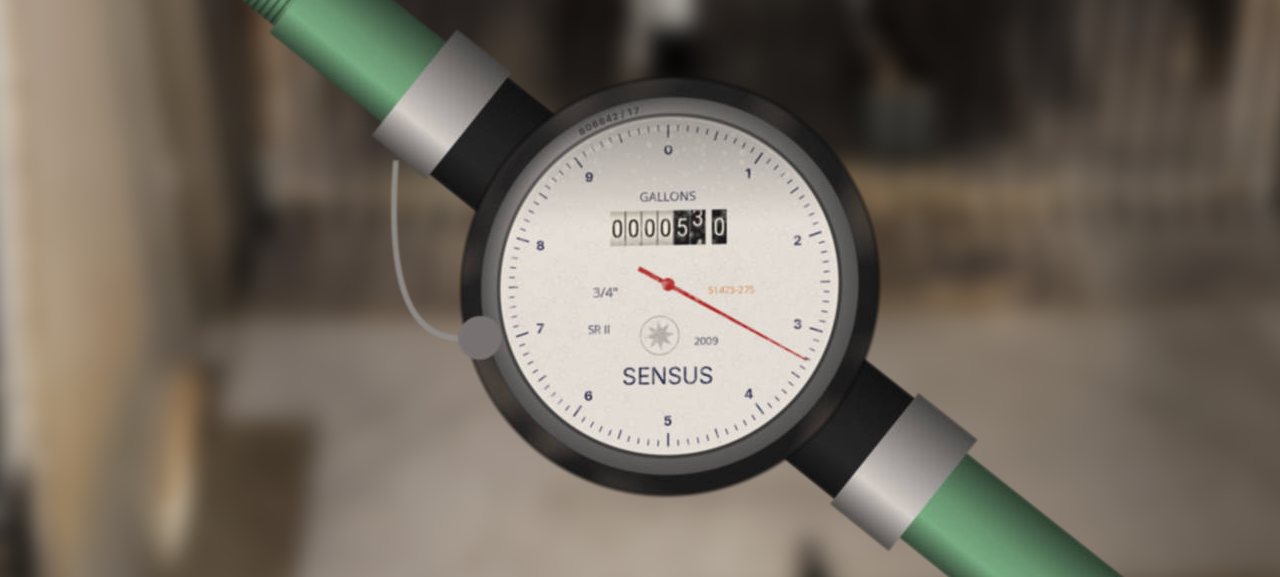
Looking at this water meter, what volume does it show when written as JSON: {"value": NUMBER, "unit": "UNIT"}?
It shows {"value": 533.3, "unit": "gal"}
